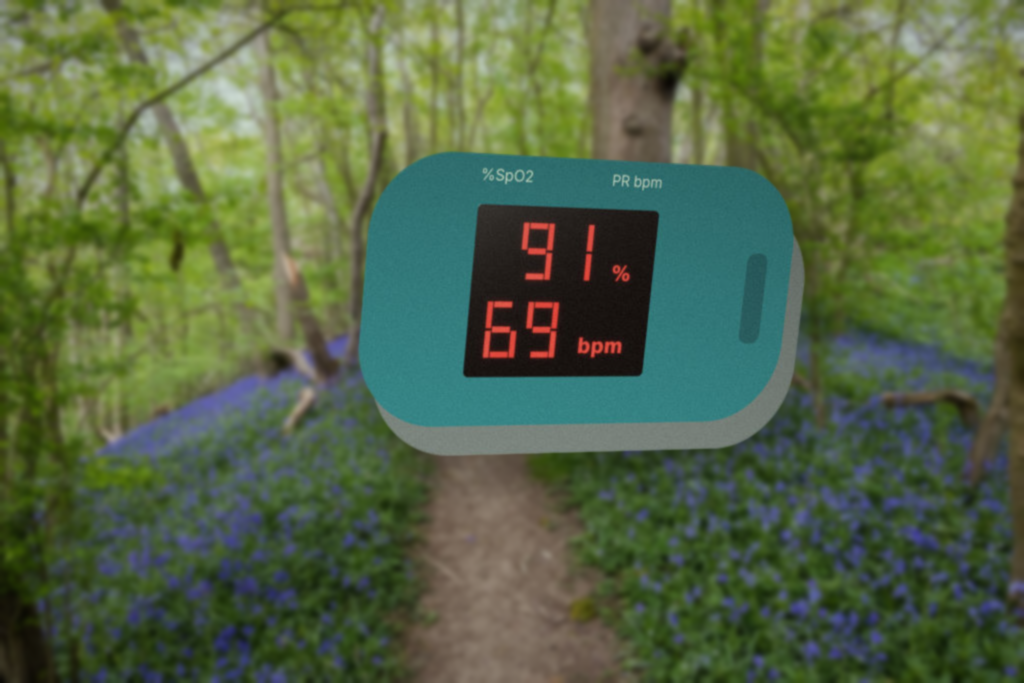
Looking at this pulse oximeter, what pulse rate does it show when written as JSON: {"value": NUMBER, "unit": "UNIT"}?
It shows {"value": 69, "unit": "bpm"}
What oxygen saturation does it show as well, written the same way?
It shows {"value": 91, "unit": "%"}
